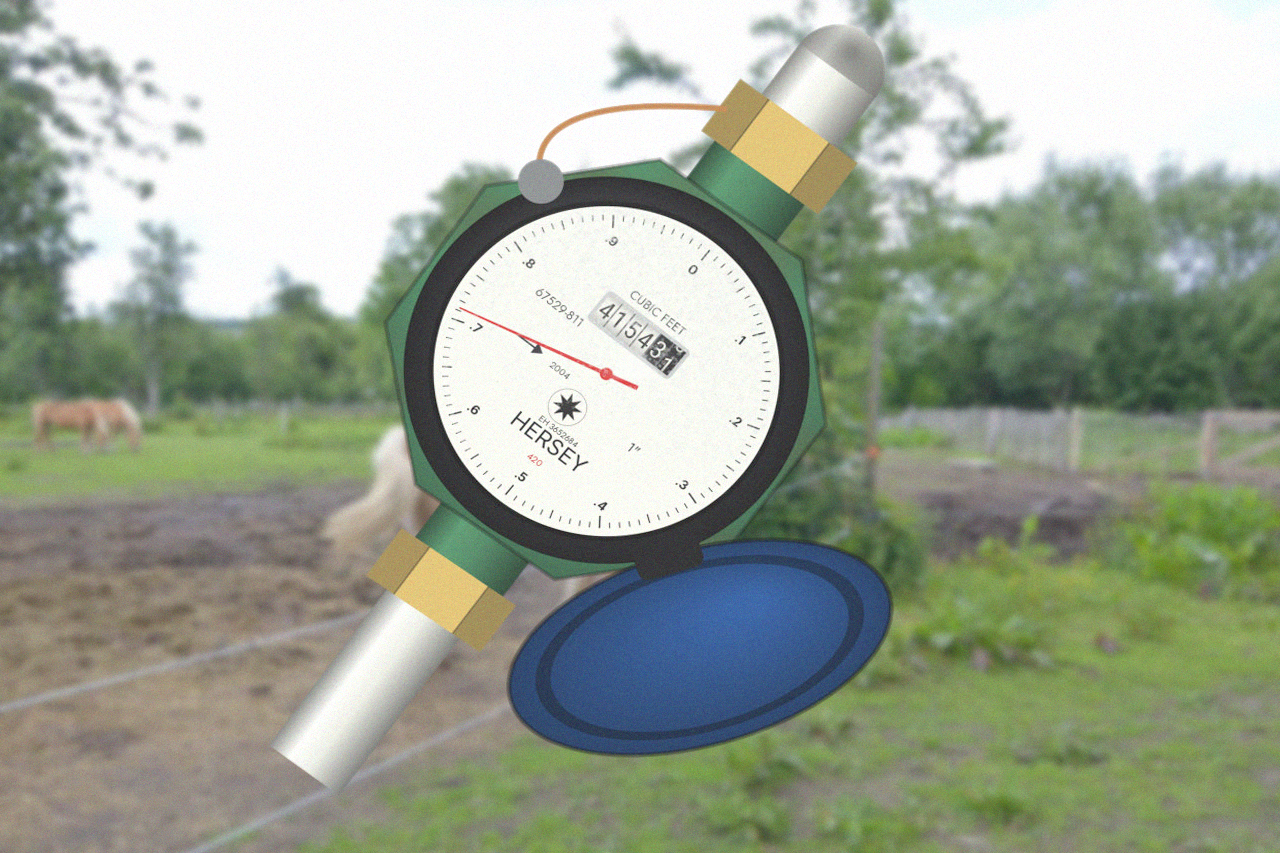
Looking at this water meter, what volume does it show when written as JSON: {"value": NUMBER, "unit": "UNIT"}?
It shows {"value": 415430.71, "unit": "ft³"}
